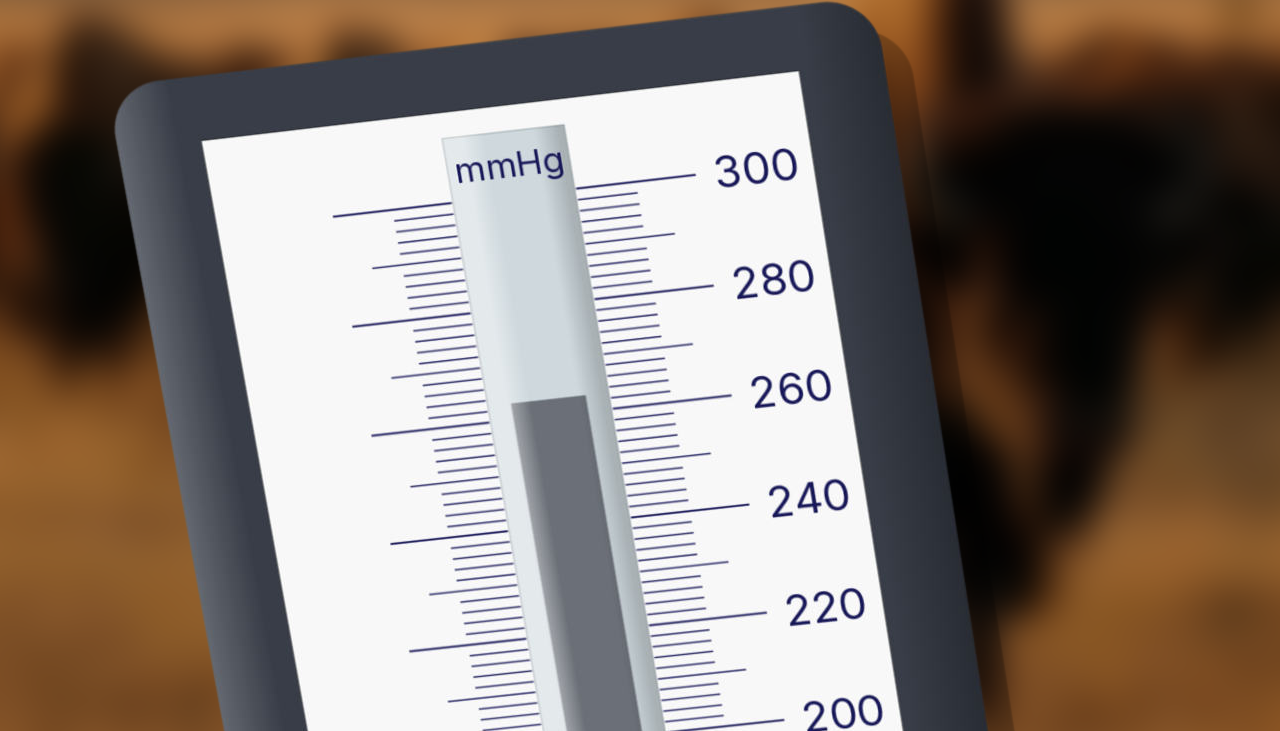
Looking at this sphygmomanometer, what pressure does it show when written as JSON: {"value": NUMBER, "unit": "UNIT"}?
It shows {"value": 263, "unit": "mmHg"}
